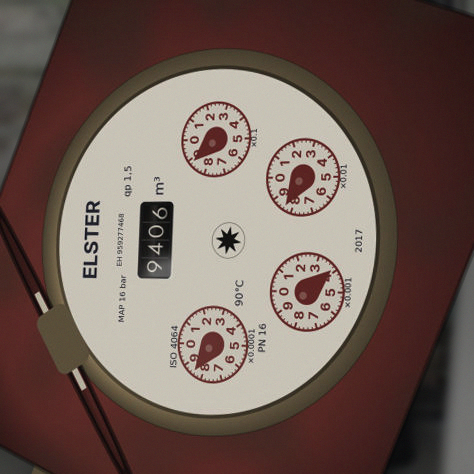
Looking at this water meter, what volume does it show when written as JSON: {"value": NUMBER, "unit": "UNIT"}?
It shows {"value": 9405.8838, "unit": "m³"}
